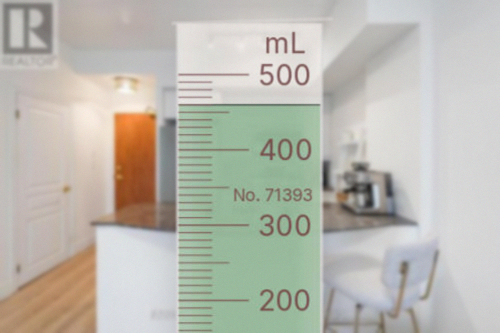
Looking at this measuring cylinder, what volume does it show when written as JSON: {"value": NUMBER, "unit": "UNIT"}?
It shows {"value": 460, "unit": "mL"}
